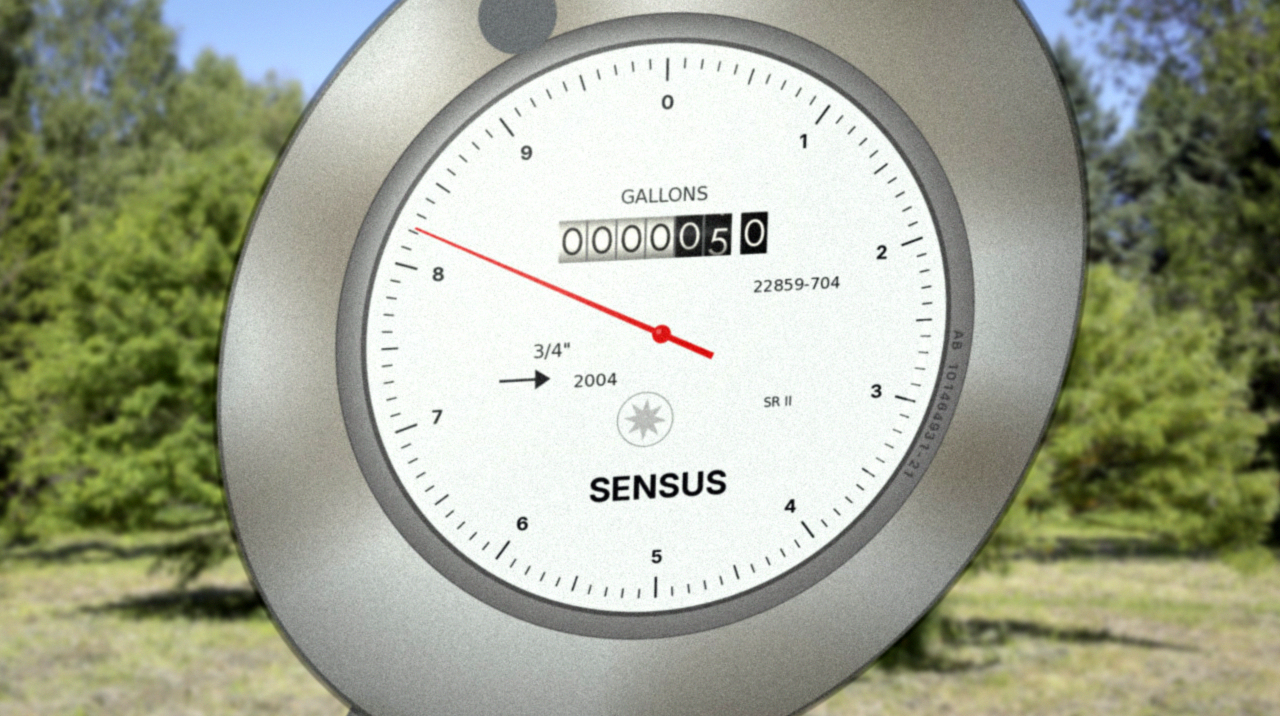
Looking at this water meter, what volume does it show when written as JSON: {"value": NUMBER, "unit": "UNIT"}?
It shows {"value": 48.2, "unit": "gal"}
